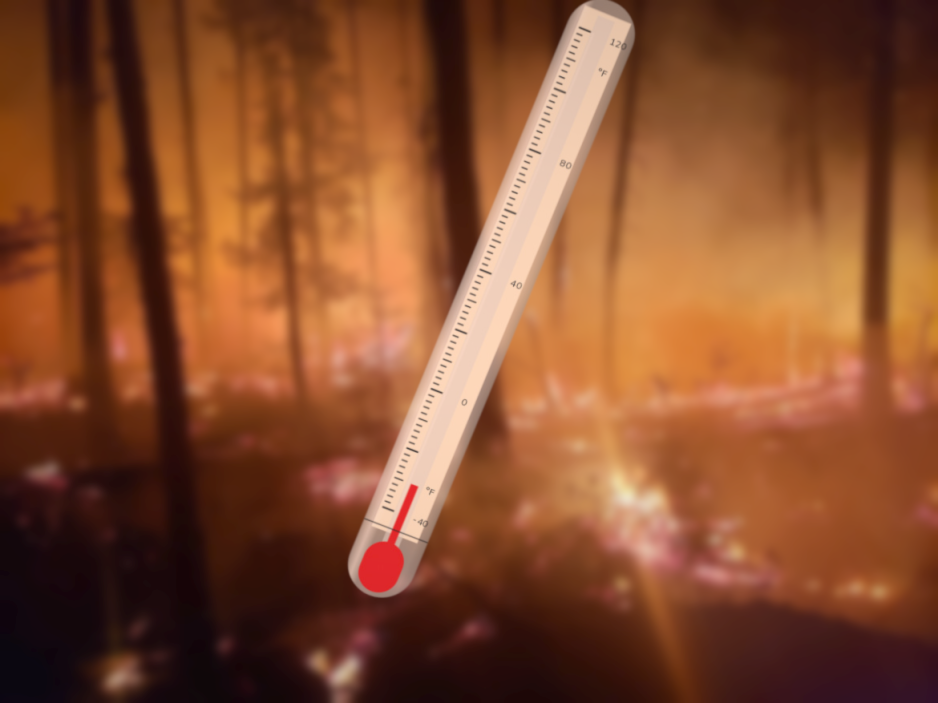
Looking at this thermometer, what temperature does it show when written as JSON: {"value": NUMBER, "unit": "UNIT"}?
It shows {"value": -30, "unit": "°F"}
